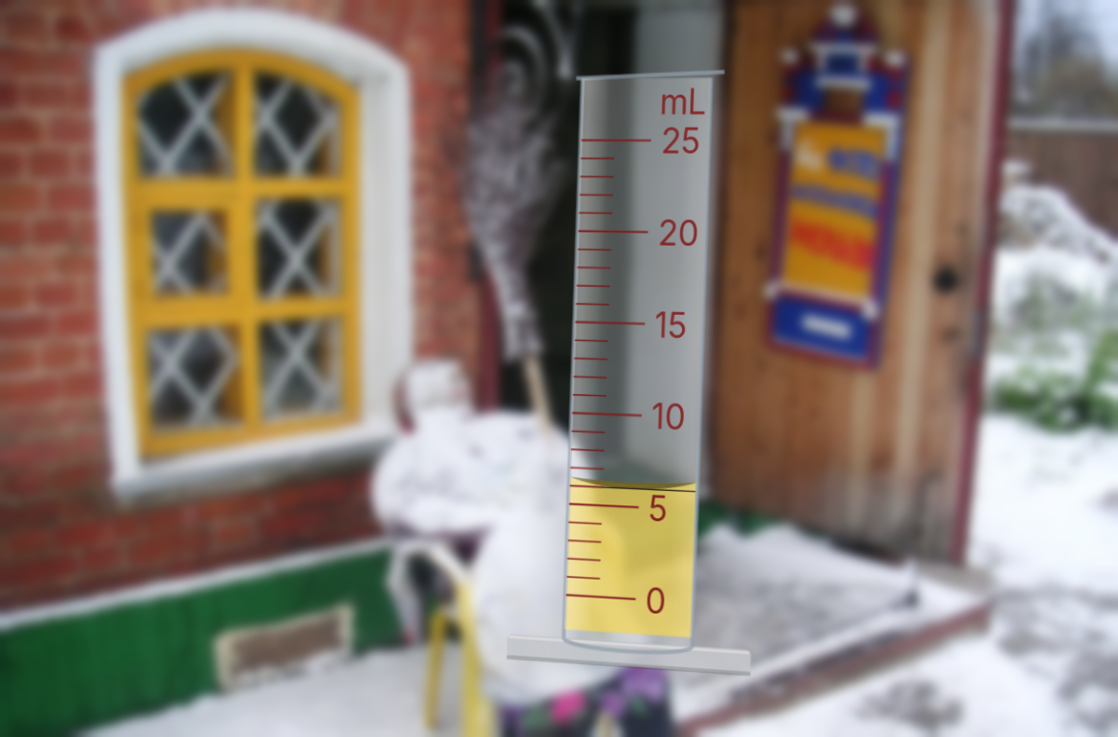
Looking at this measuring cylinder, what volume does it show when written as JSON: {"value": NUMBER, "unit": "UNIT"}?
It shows {"value": 6, "unit": "mL"}
